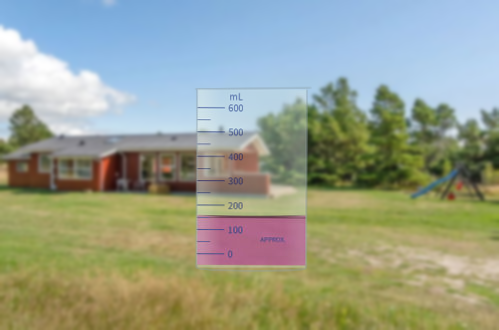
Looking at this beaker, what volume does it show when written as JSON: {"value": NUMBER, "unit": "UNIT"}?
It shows {"value": 150, "unit": "mL"}
